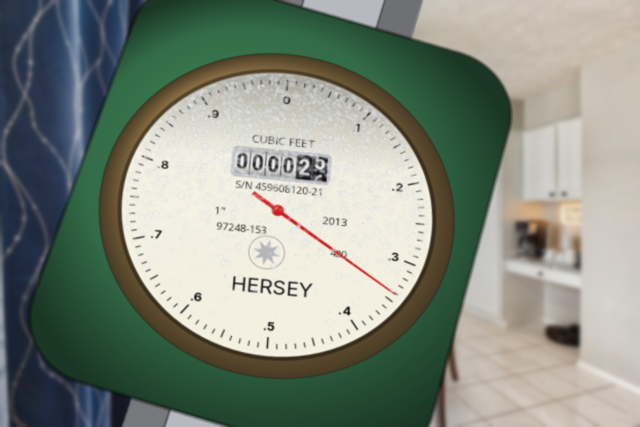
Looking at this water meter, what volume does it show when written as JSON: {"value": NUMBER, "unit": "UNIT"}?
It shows {"value": 25.34, "unit": "ft³"}
